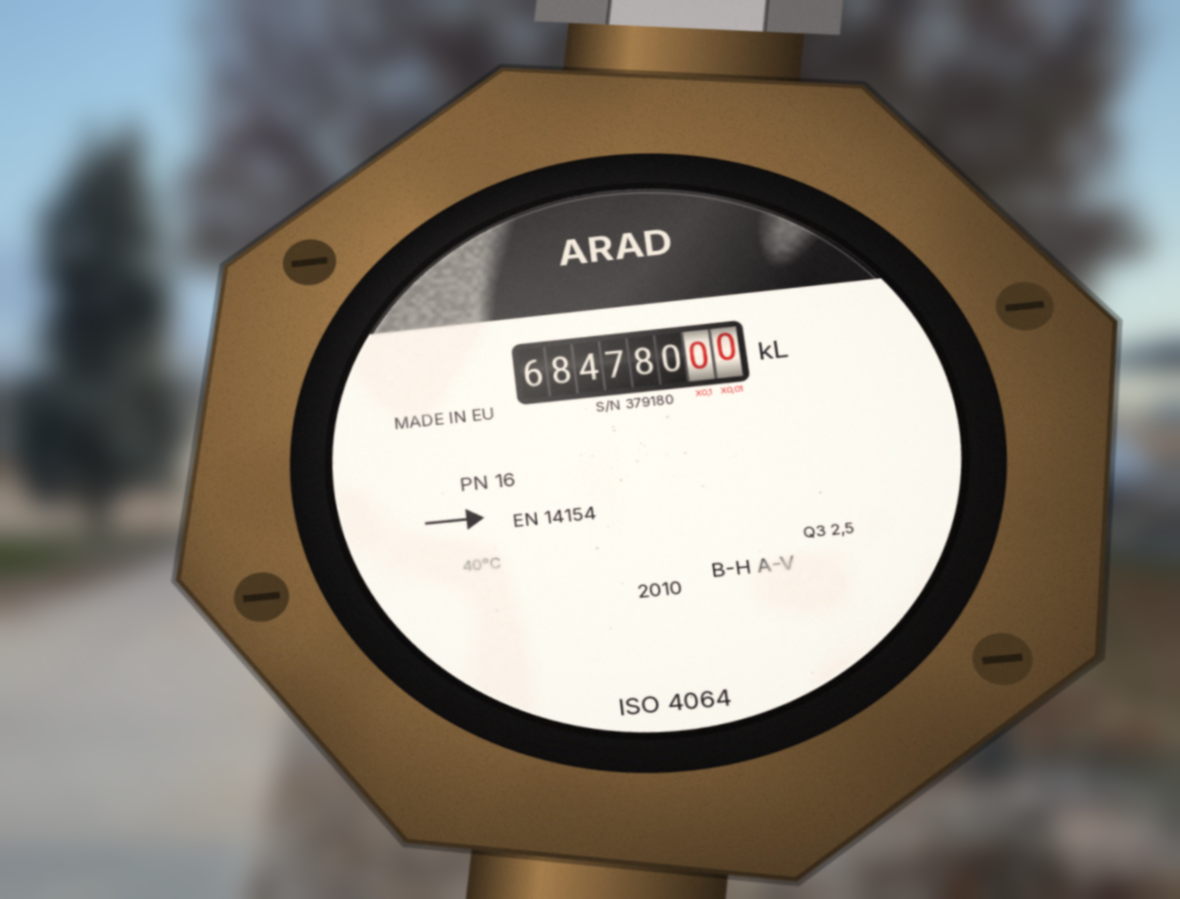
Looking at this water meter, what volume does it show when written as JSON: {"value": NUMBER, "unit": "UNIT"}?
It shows {"value": 684780.00, "unit": "kL"}
